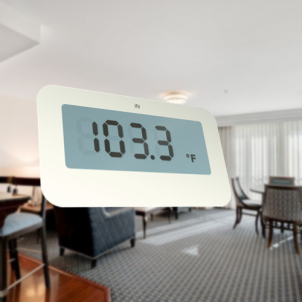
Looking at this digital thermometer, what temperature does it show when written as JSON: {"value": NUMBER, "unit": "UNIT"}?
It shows {"value": 103.3, "unit": "°F"}
